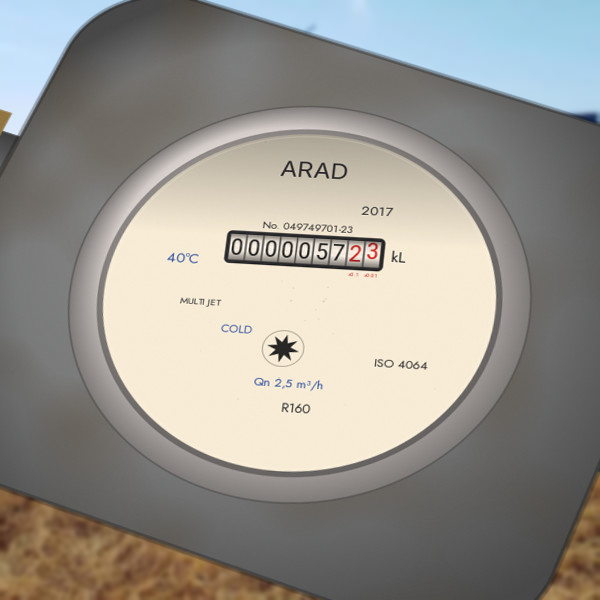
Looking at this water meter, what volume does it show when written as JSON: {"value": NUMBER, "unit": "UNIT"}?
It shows {"value": 57.23, "unit": "kL"}
